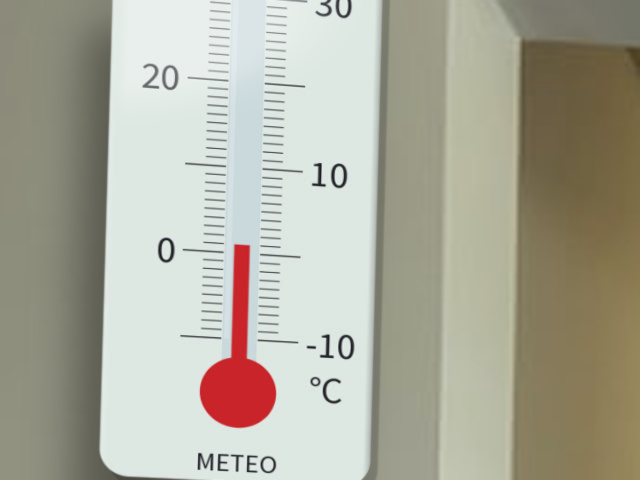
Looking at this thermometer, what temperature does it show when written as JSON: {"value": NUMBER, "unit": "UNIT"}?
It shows {"value": 1, "unit": "°C"}
